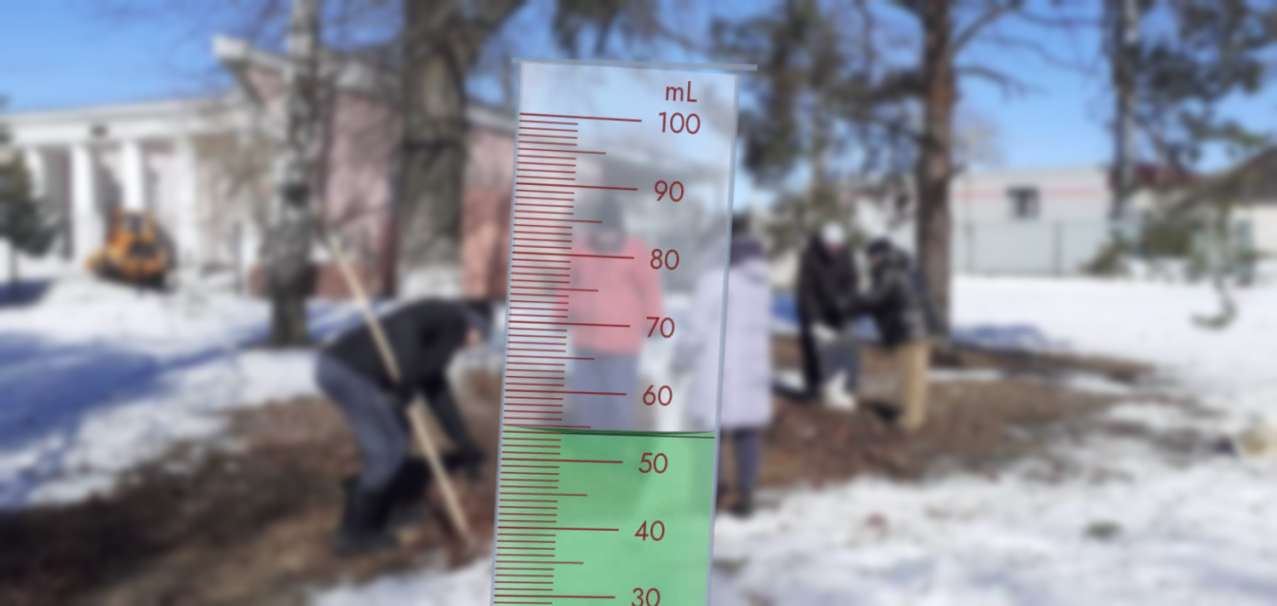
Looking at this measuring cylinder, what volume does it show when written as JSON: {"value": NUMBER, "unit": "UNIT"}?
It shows {"value": 54, "unit": "mL"}
